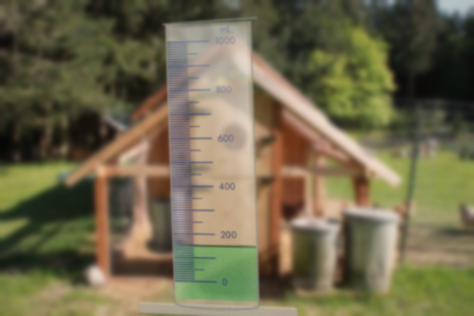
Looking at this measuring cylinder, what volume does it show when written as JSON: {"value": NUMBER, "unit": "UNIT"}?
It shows {"value": 150, "unit": "mL"}
